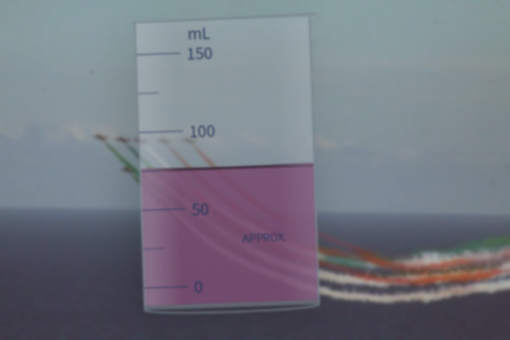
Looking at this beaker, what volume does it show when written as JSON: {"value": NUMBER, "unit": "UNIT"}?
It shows {"value": 75, "unit": "mL"}
